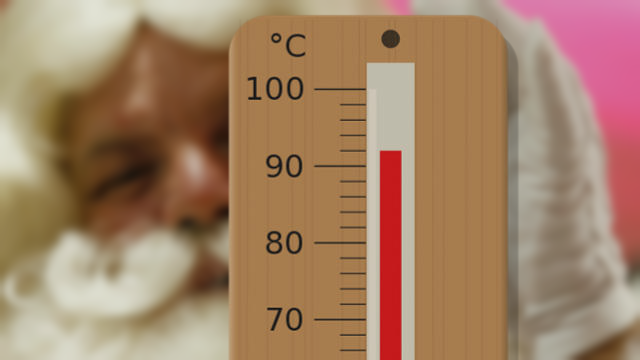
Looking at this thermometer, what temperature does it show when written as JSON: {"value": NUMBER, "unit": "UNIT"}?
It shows {"value": 92, "unit": "°C"}
